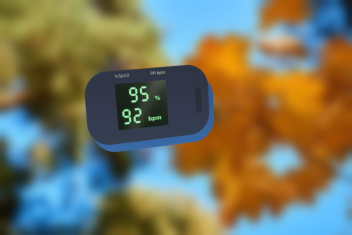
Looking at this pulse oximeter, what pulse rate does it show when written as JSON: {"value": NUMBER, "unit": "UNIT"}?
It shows {"value": 92, "unit": "bpm"}
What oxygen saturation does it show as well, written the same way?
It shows {"value": 95, "unit": "%"}
